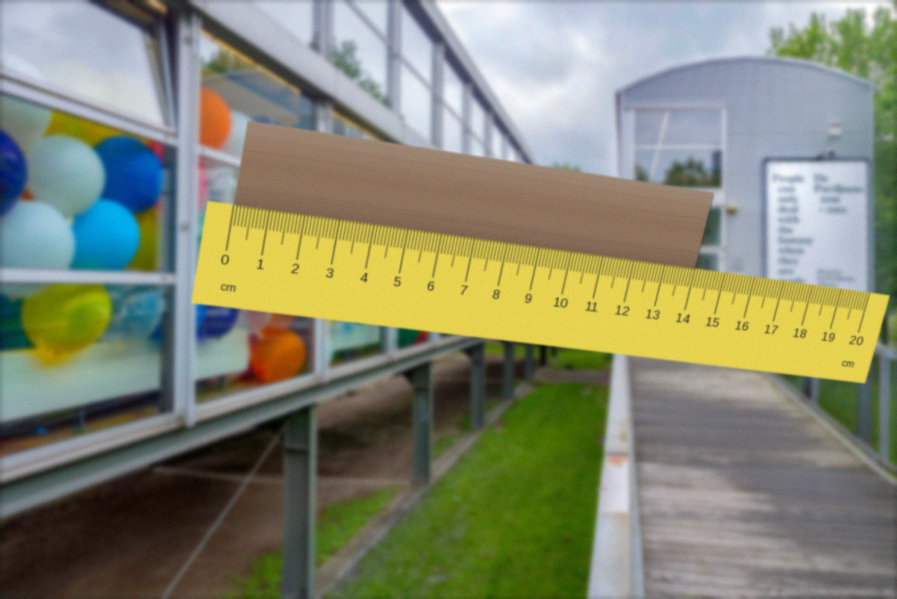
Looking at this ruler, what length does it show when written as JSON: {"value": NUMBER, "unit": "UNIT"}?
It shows {"value": 14, "unit": "cm"}
